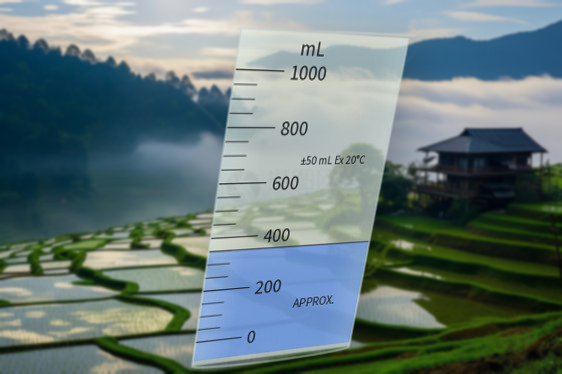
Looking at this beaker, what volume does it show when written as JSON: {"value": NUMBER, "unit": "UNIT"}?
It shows {"value": 350, "unit": "mL"}
